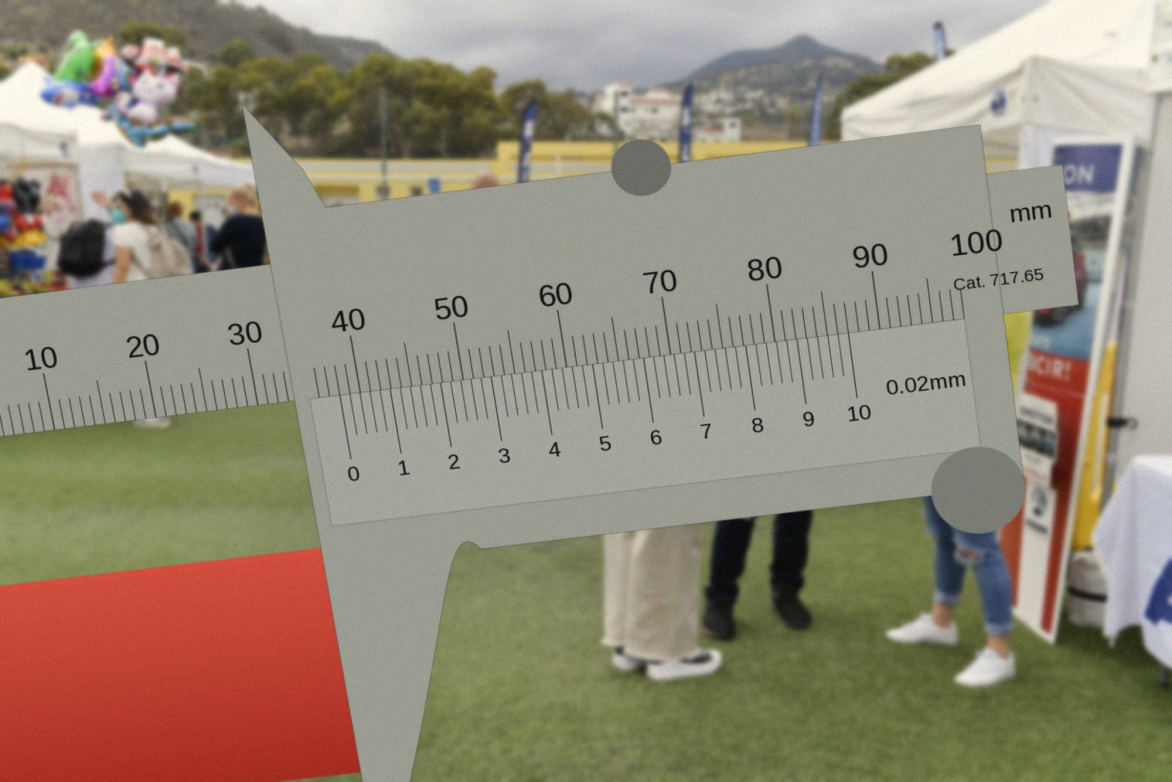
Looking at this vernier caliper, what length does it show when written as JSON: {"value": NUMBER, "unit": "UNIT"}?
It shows {"value": 38.0, "unit": "mm"}
